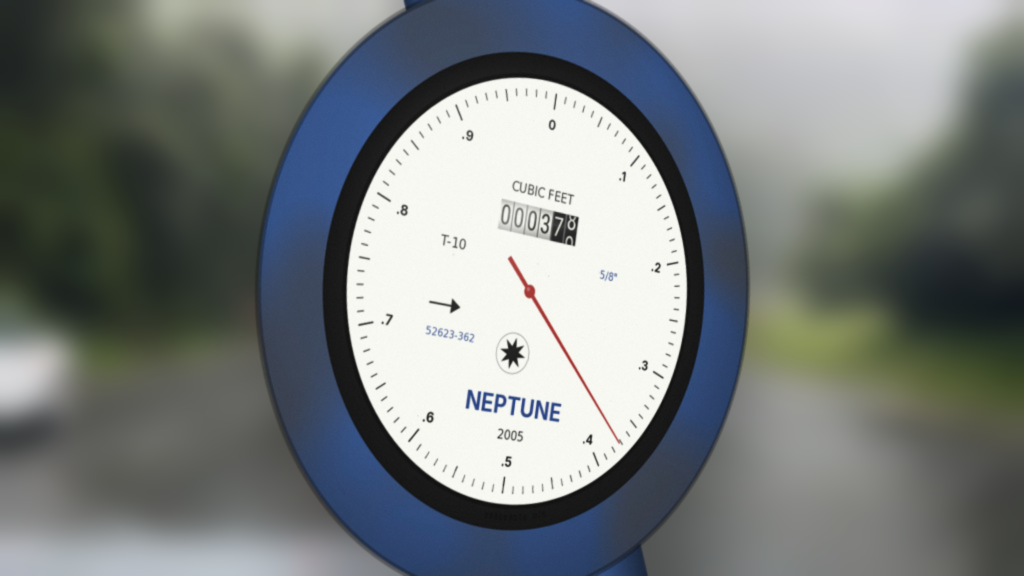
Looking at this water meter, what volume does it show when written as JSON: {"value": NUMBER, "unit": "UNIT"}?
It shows {"value": 378.37, "unit": "ft³"}
